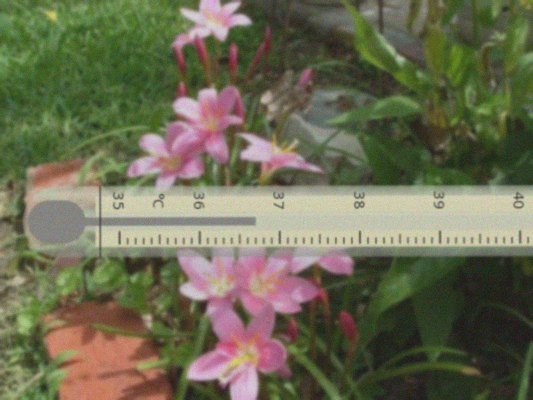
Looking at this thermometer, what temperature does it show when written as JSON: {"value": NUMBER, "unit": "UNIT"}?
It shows {"value": 36.7, "unit": "°C"}
